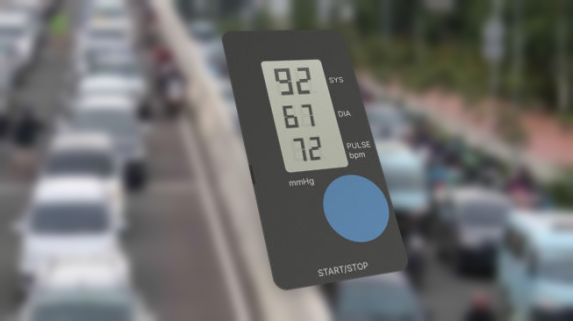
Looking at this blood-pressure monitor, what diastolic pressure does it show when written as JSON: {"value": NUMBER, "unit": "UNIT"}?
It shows {"value": 67, "unit": "mmHg"}
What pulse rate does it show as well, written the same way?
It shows {"value": 72, "unit": "bpm"}
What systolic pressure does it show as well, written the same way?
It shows {"value": 92, "unit": "mmHg"}
